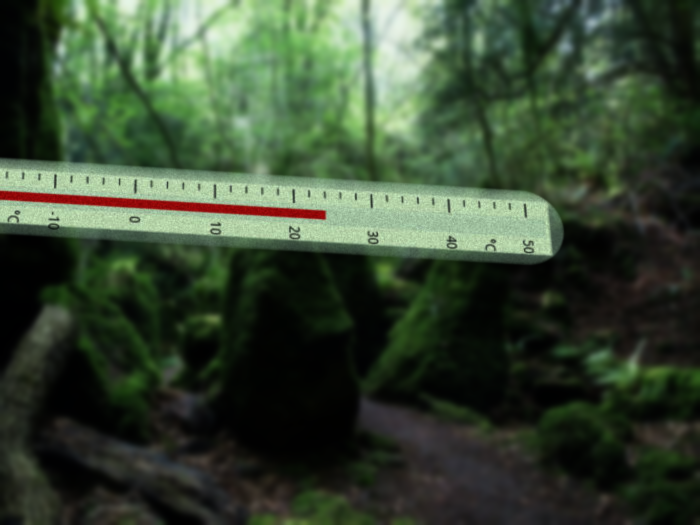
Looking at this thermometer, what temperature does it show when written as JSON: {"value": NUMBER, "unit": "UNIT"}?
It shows {"value": 24, "unit": "°C"}
